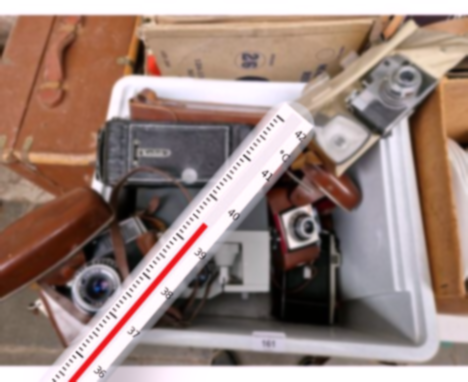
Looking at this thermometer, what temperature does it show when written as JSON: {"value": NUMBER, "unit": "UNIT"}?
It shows {"value": 39.5, "unit": "°C"}
